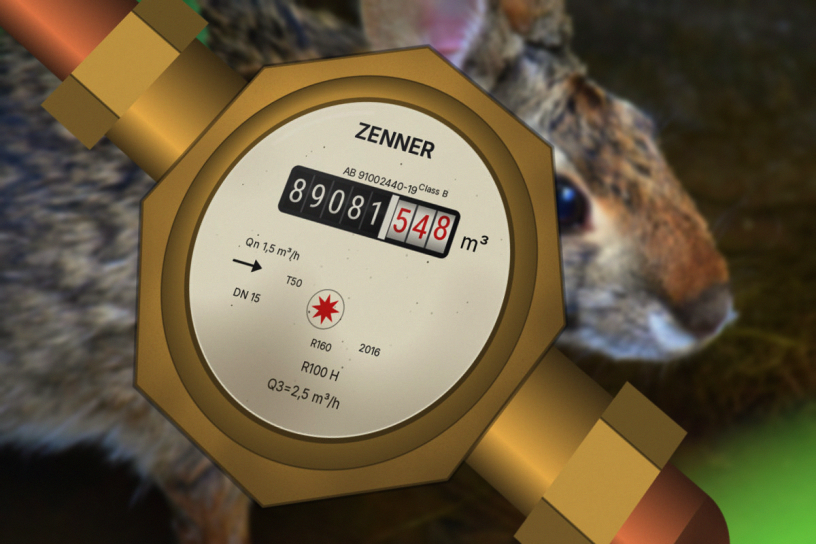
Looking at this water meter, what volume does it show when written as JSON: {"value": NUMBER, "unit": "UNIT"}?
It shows {"value": 89081.548, "unit": "m³"}
